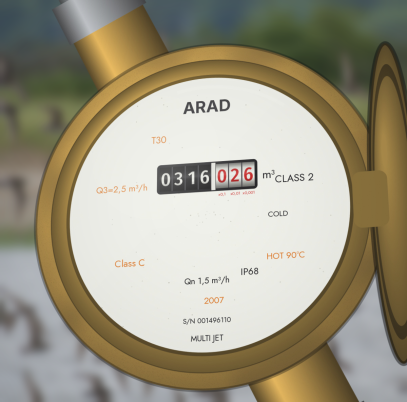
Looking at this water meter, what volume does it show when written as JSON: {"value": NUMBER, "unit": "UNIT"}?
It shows {"value": 316.026, "unit": "m³"}
